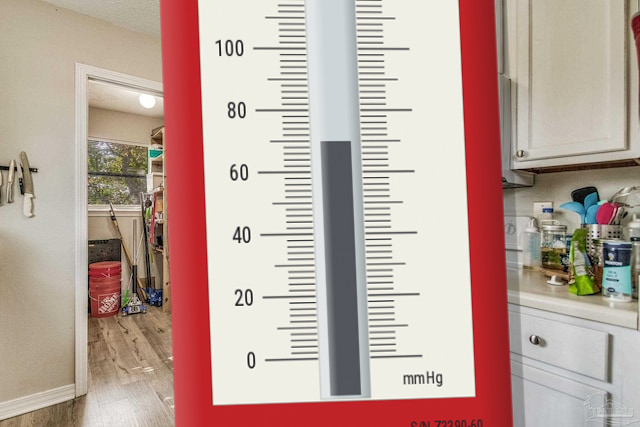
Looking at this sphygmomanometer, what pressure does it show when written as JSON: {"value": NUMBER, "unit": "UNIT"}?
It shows {"value": 70, "unit": "mmHg"}
